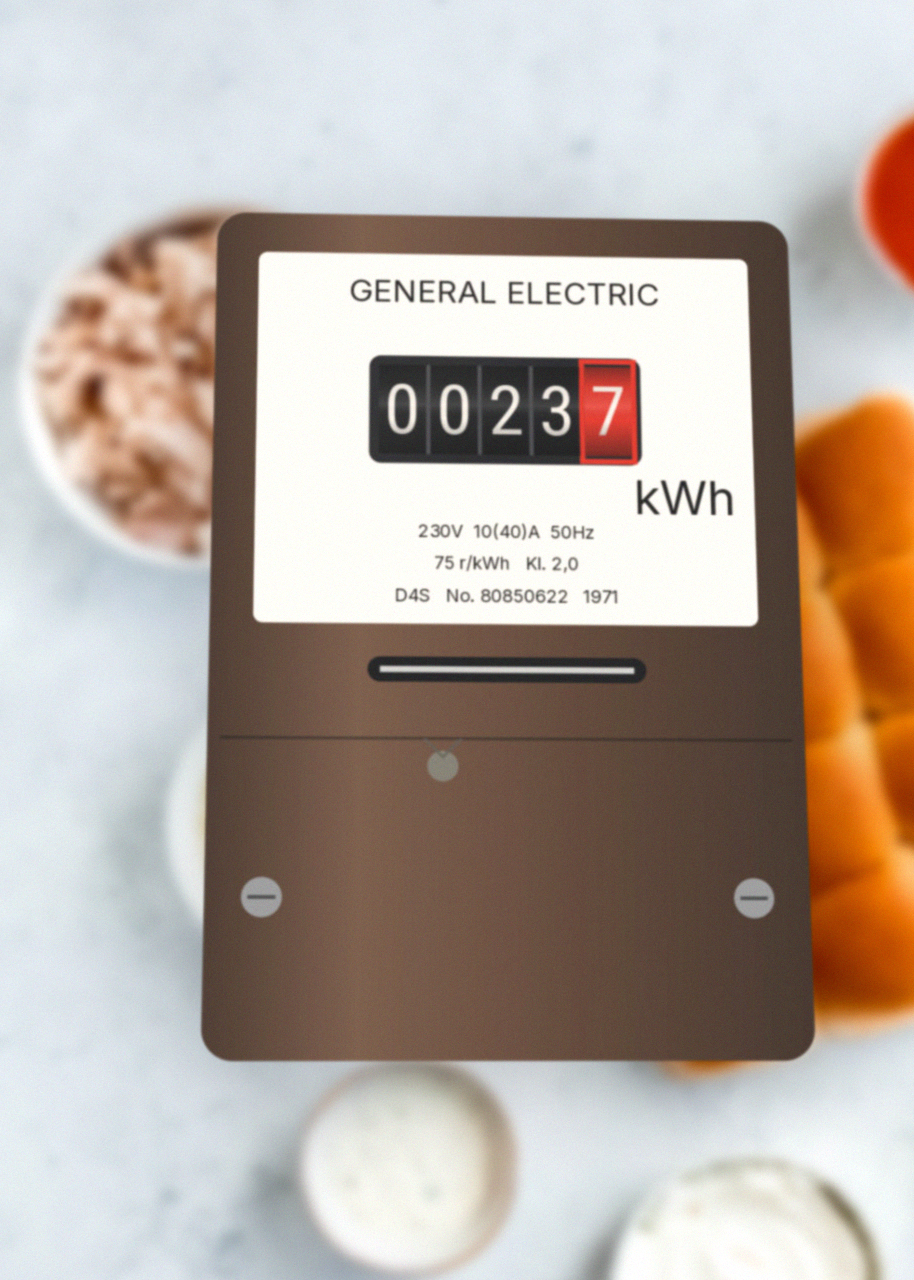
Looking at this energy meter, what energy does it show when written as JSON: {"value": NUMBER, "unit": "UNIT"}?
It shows {"value": 23.7, "unit": "kWh"}
